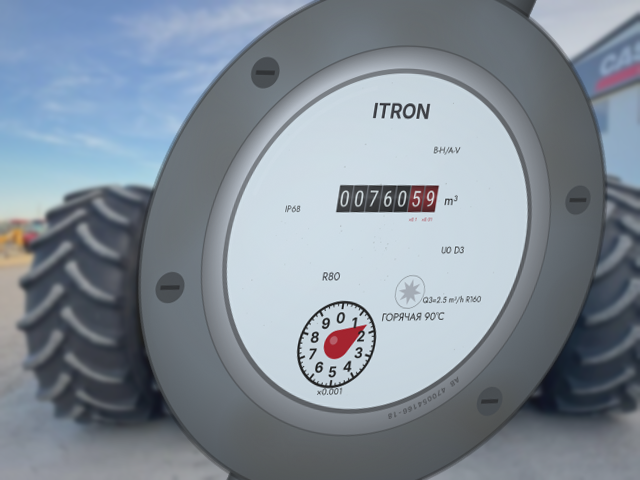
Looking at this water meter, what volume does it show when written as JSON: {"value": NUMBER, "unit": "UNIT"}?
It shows {"value": 760.591, "unit": "m³"}
